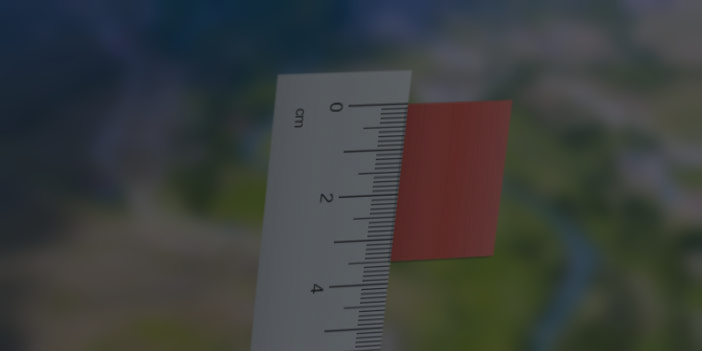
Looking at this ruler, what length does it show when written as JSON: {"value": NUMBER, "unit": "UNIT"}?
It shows {"value": 3.5, "unit": "cm"}
